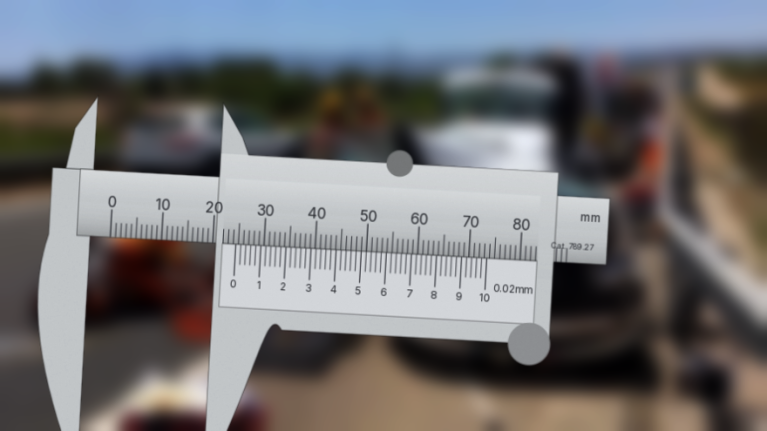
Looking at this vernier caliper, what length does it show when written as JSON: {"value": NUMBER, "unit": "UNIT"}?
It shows {"value": 24.5, "unit": "mm"}
